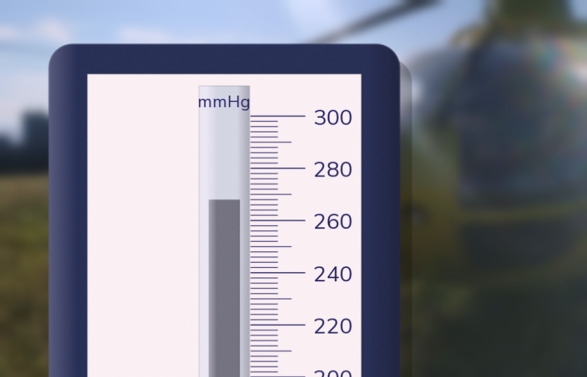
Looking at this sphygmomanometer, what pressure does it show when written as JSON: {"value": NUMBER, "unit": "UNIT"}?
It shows {"value": 268, "unit": "mmHg"}
